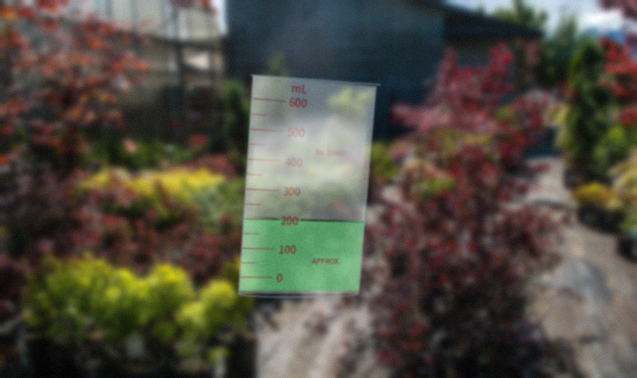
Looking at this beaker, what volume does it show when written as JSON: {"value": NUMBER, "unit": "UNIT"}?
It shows {"value": 200, "unit": "mL"}
